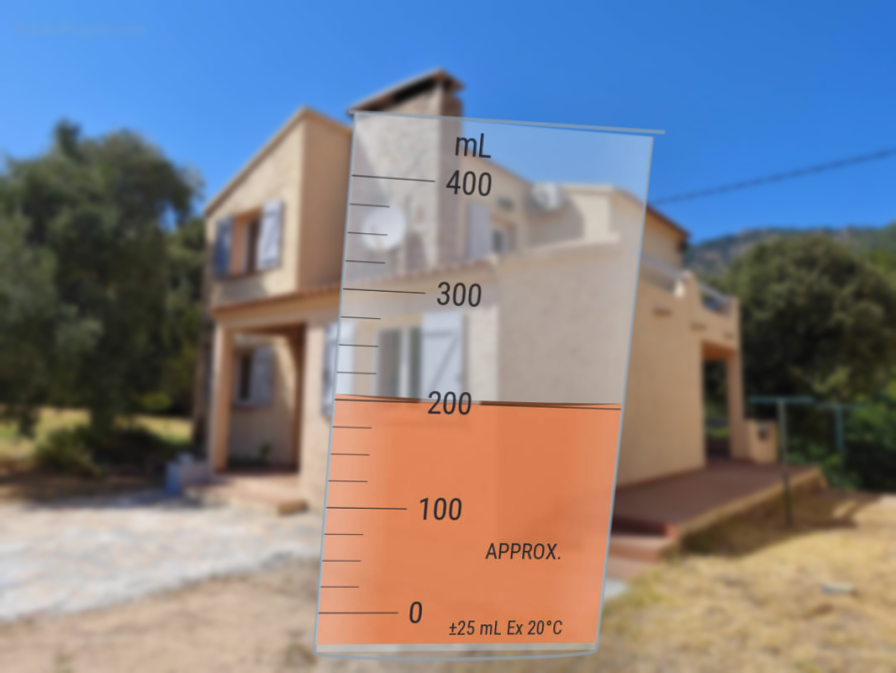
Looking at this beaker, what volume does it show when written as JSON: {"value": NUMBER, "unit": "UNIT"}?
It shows {"value": 200, "unit": "mL"}
